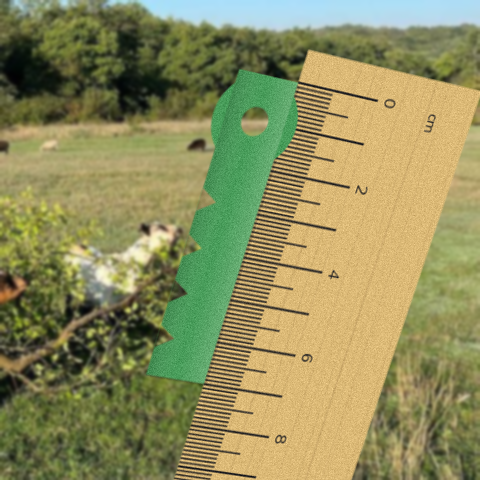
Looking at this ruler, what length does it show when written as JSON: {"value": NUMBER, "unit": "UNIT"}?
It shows {"value": 7, "unit": "cm"}
